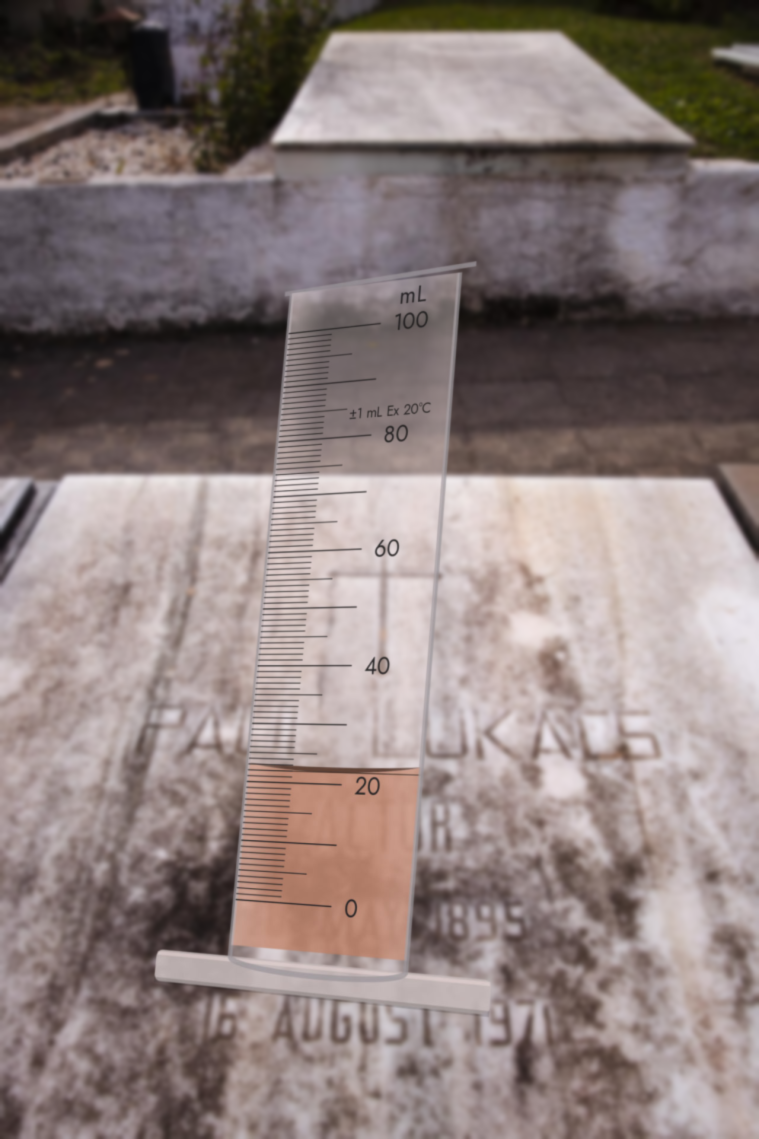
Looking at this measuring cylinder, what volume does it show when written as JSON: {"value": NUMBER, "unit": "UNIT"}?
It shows {"value": 22, "unit": "mL"}
